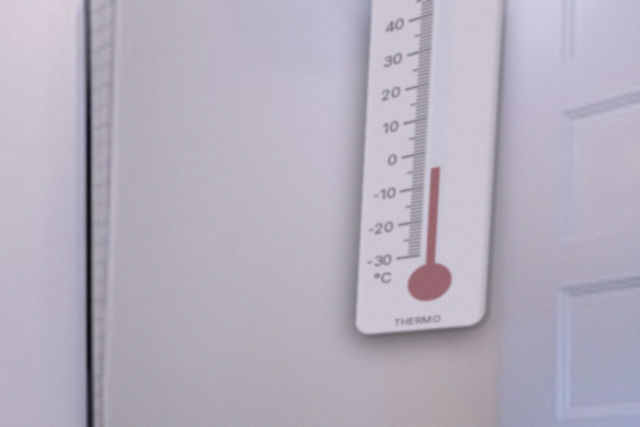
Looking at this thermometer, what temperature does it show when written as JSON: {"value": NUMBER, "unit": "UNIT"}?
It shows {"value": -5, "unit": "°C"}
